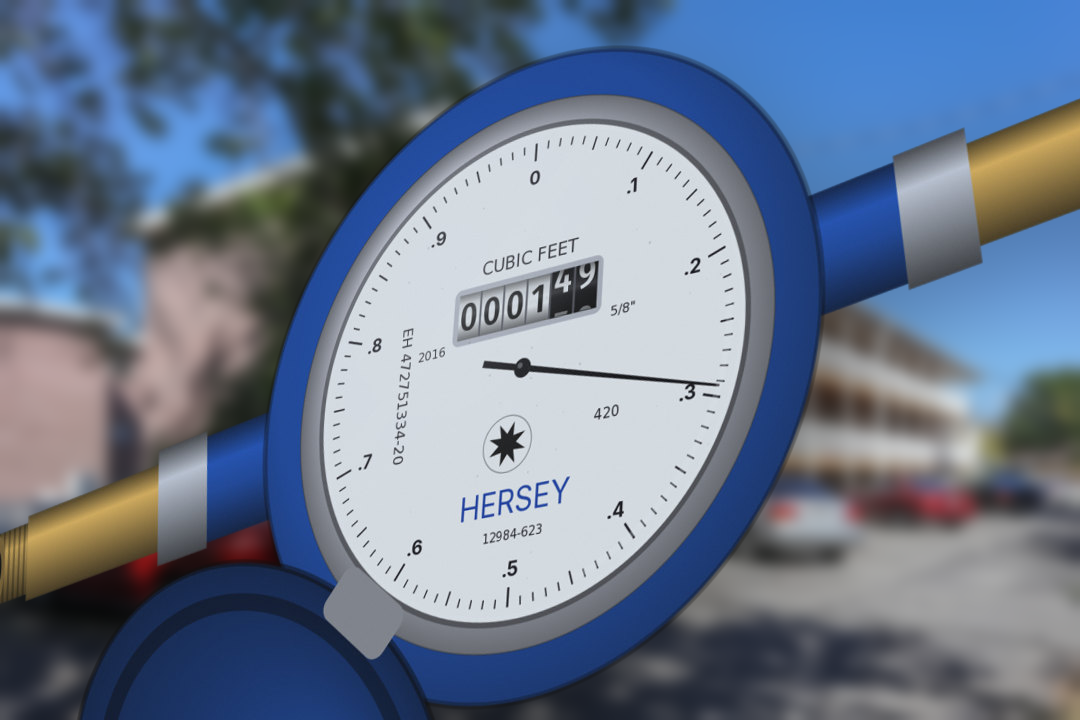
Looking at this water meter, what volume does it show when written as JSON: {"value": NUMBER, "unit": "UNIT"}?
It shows {"value": 149.29, "unit": "ft³"}
